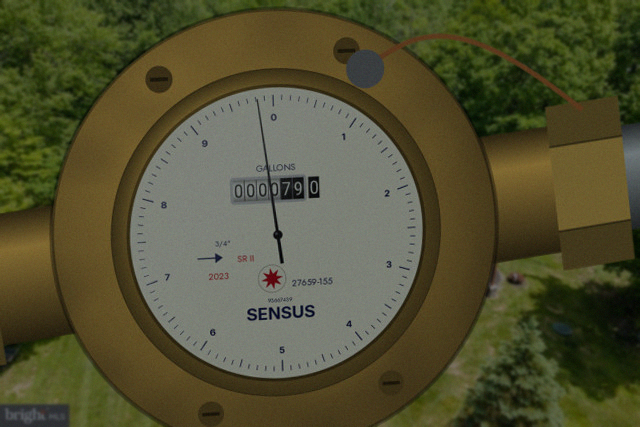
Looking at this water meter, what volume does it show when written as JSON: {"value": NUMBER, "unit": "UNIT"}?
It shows {"value": 789.8, "unit": "gal"}
